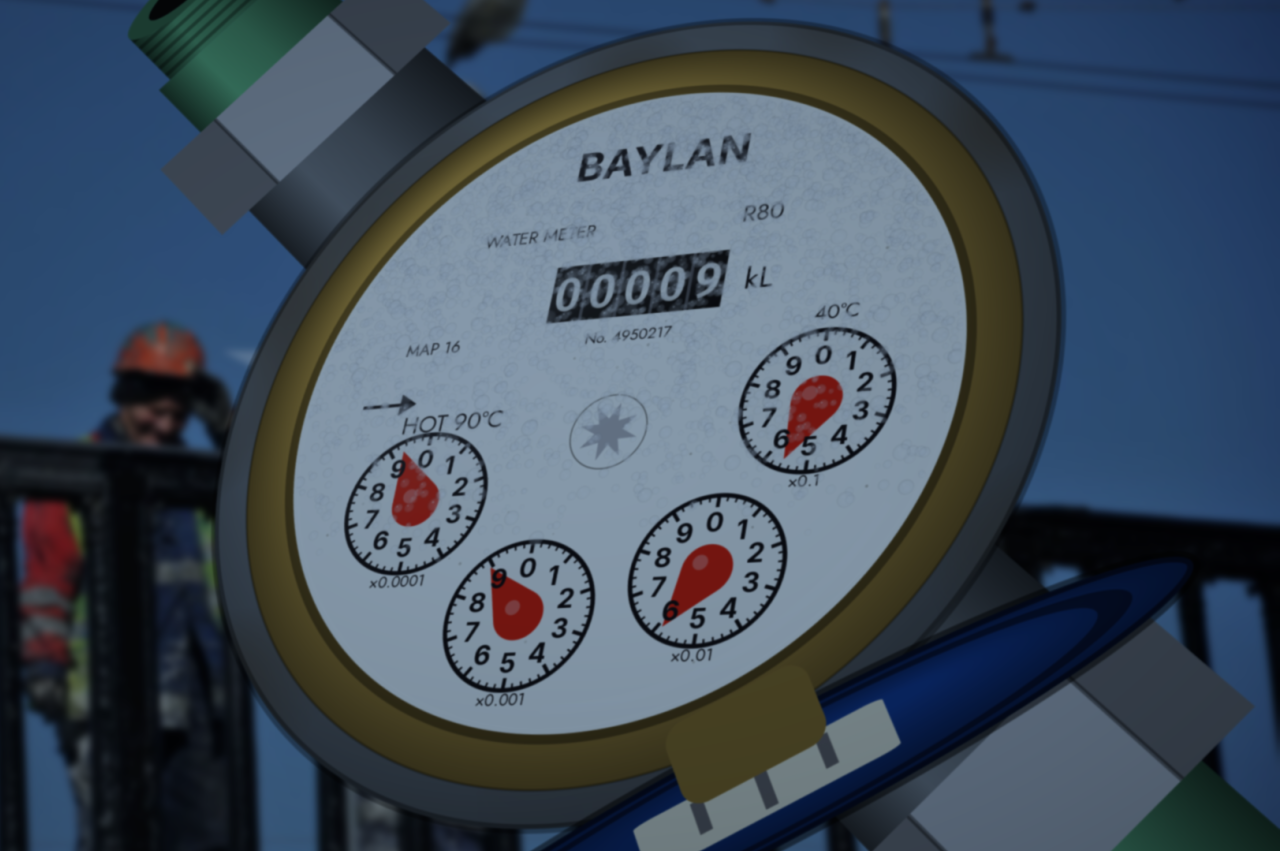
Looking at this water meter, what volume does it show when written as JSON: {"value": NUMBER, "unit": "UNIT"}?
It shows {"value": 9.5589, "unit": "kL"}
